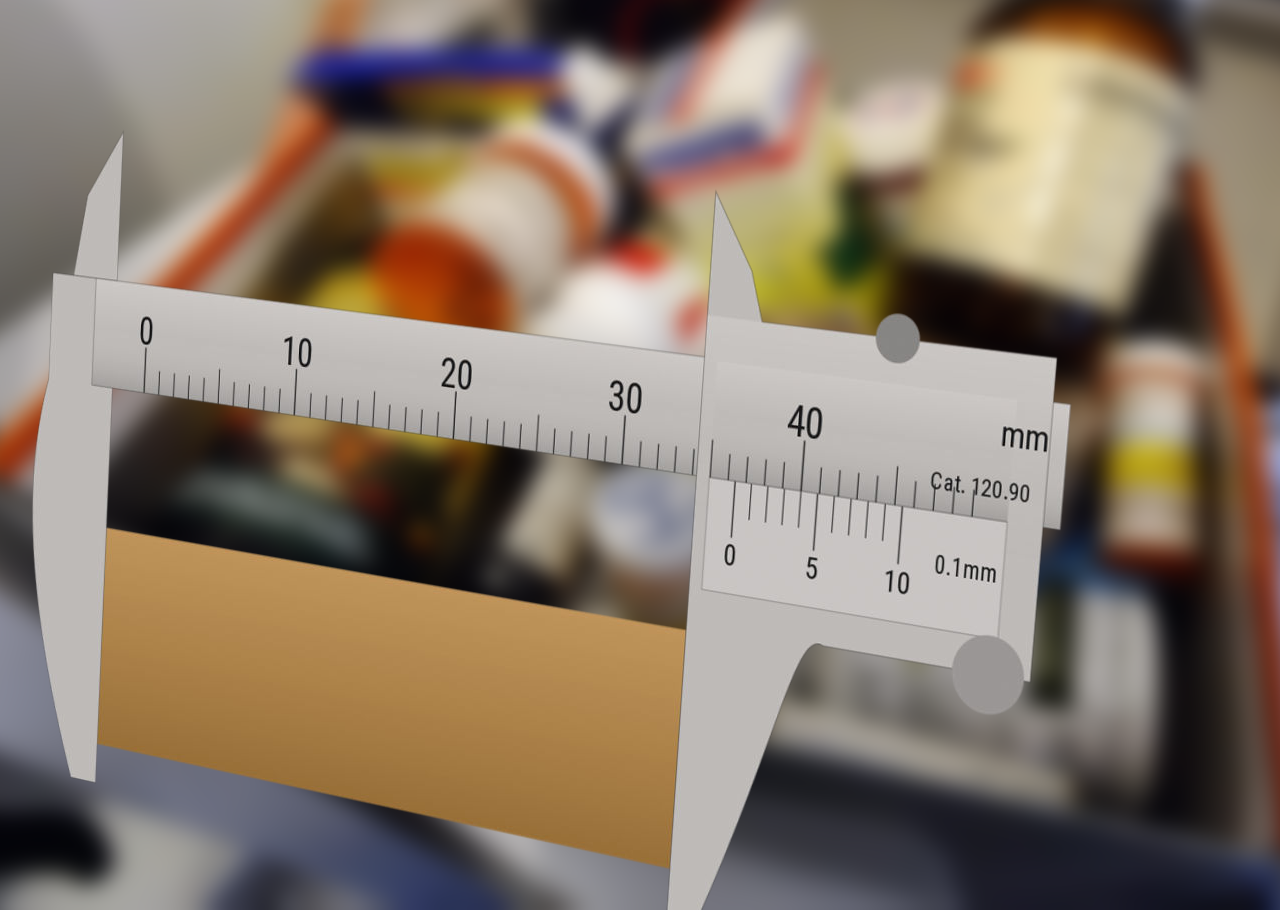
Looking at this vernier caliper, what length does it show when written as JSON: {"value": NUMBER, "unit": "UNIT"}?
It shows {"value": 36.4, "unit": "mm"}
